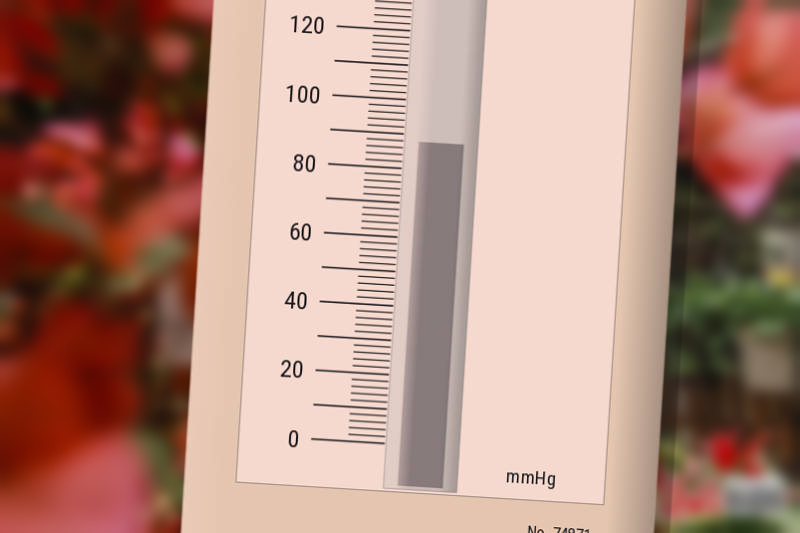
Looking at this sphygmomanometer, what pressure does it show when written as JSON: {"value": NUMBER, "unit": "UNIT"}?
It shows {"value": 88, "unit": "mmHg"}
